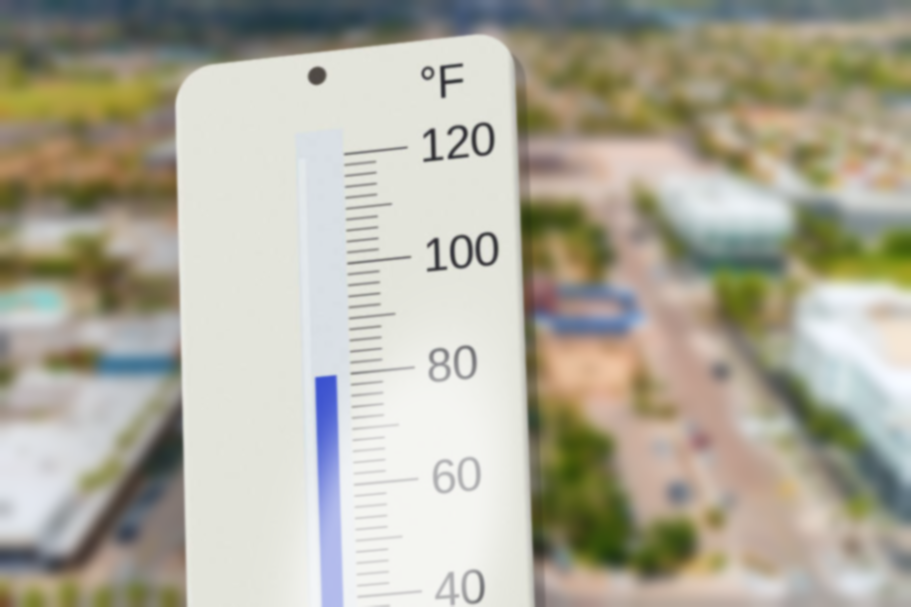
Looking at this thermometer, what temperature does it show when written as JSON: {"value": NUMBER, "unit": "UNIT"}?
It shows {"value": 80, "unit": "°F"}
